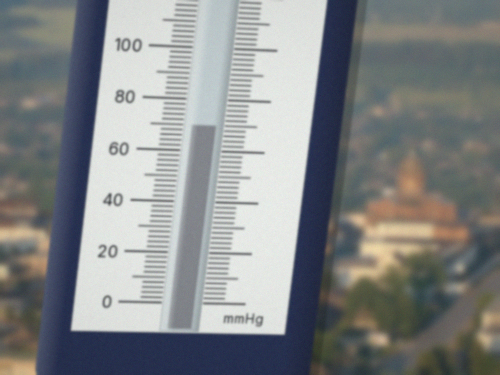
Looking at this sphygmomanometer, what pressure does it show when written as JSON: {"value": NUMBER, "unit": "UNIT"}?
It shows {"value": 70, "unit": "mmHg"}
